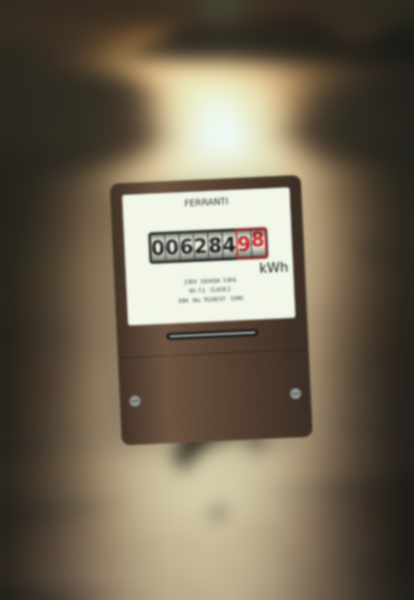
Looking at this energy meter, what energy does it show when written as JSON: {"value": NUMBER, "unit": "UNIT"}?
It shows {"value": 6284.98, "unit": "kWh"}
